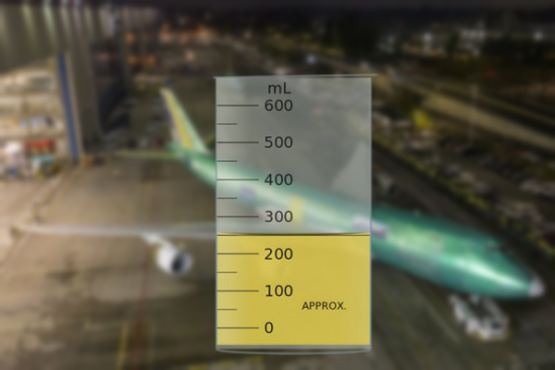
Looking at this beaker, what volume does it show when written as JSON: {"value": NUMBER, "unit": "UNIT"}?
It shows {"value": 250, "unit": "mL"}
